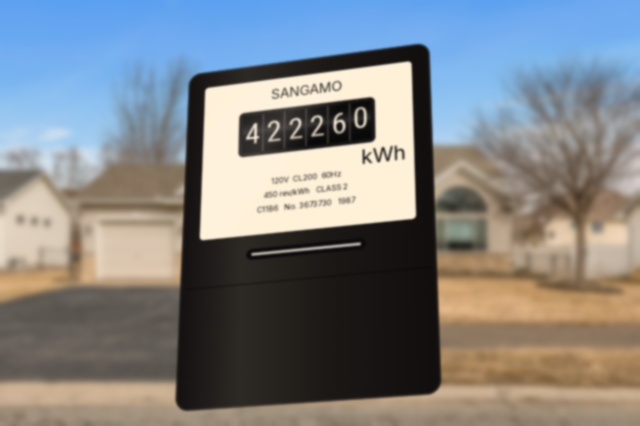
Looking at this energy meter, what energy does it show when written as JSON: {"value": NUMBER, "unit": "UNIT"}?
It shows {"value": 422260, "unit": "kWh"}
